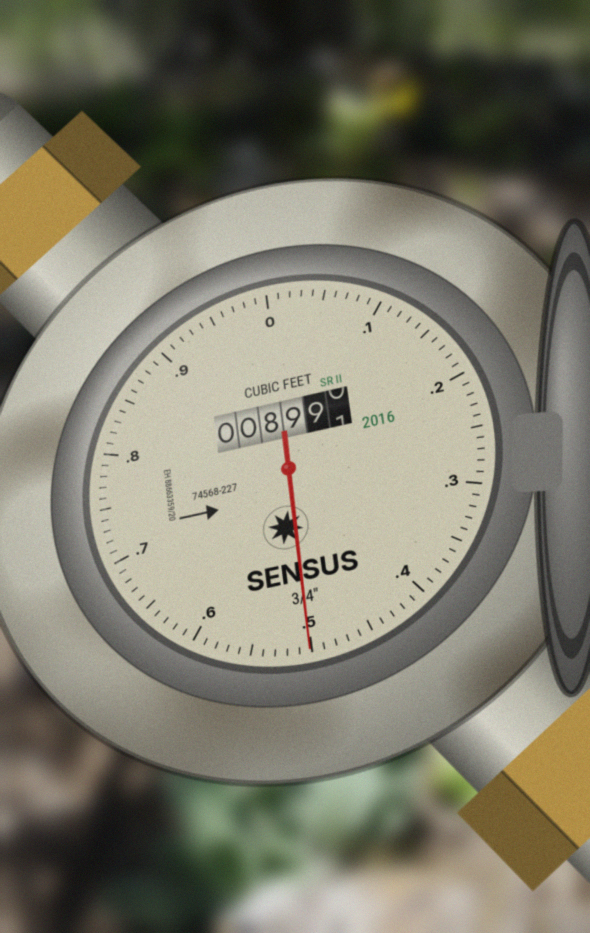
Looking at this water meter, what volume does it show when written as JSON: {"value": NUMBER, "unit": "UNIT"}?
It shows {"value": 8990.50, "unit": "ft³"}
